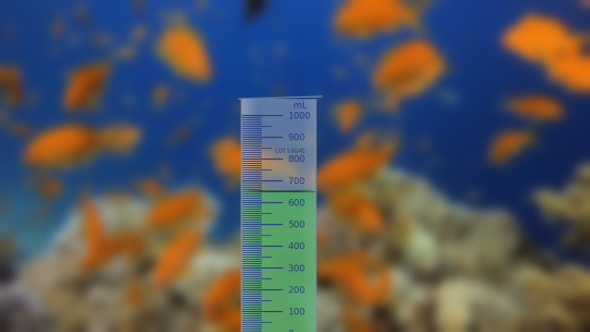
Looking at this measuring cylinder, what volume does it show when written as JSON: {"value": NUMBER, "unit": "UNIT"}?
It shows {"value": 650, "unit": "mL"}
